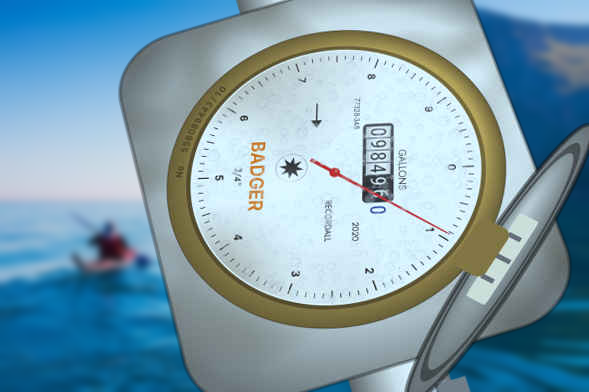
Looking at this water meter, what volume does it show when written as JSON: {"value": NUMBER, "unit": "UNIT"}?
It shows {"value": 984960.9, "unit": "gal"}
